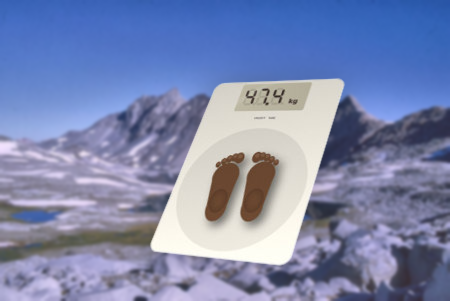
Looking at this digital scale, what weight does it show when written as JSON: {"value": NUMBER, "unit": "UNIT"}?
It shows {"value": 47.4, "unit": "kg"}
